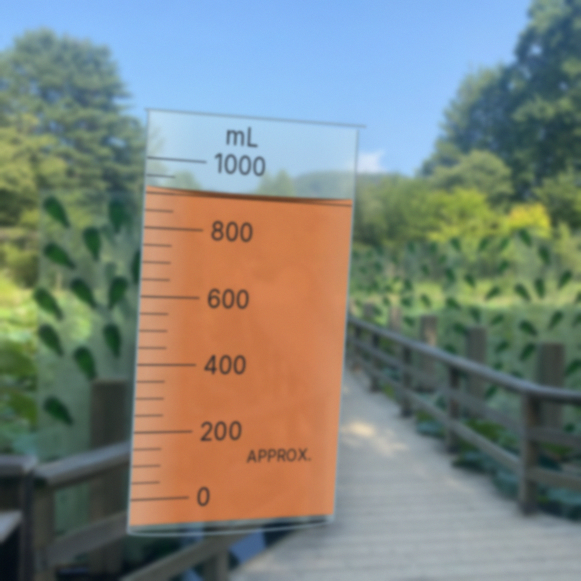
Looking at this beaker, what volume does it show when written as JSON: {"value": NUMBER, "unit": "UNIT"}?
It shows {"value": 900, "unit": "mL"}
